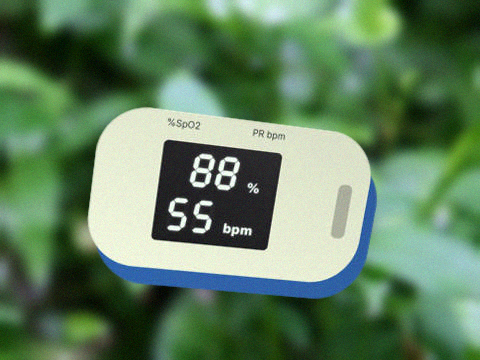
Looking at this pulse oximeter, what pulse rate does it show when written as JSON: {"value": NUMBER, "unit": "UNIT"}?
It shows {"value": 55, "unit": "bpm"}
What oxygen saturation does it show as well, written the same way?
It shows {"value": 88, "unit": "%"}
